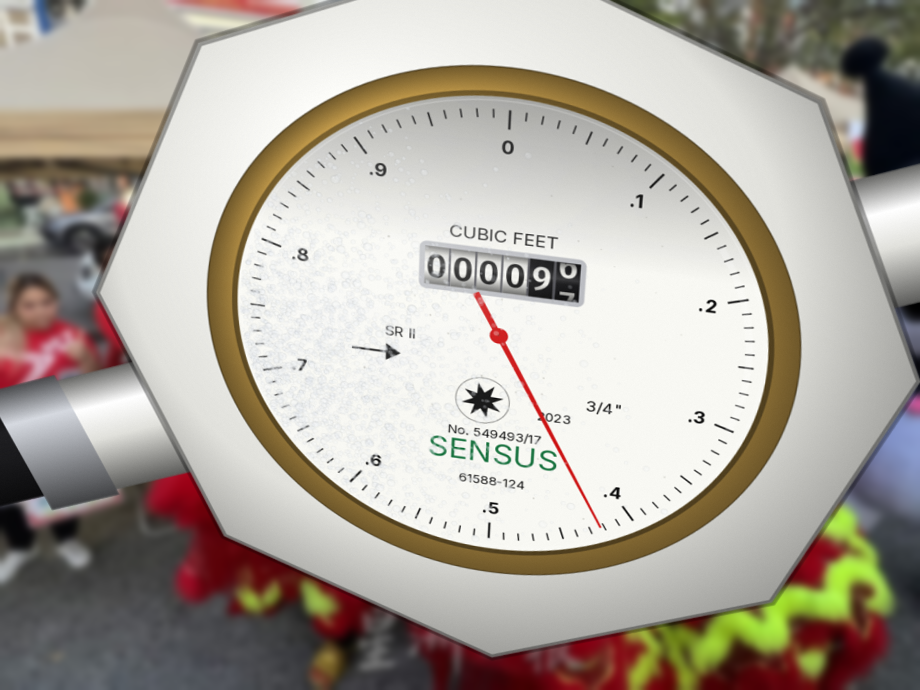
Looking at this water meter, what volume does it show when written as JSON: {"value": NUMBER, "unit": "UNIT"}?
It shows {"value": 96.42, "unit": "ft³"}
